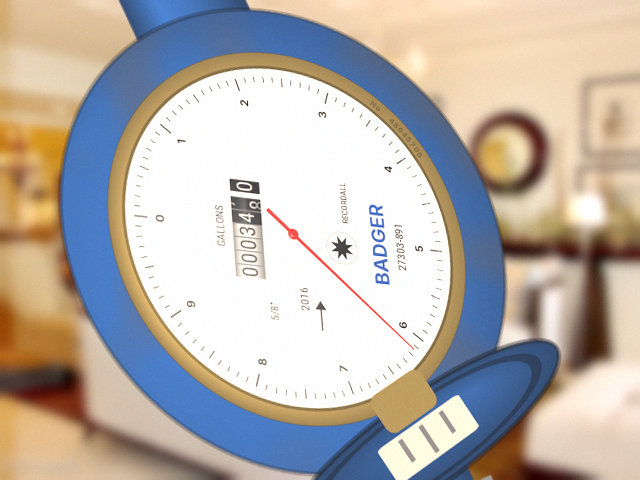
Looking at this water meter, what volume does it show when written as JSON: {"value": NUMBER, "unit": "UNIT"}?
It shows {"value": 3476.1, "unit": "gal"}
